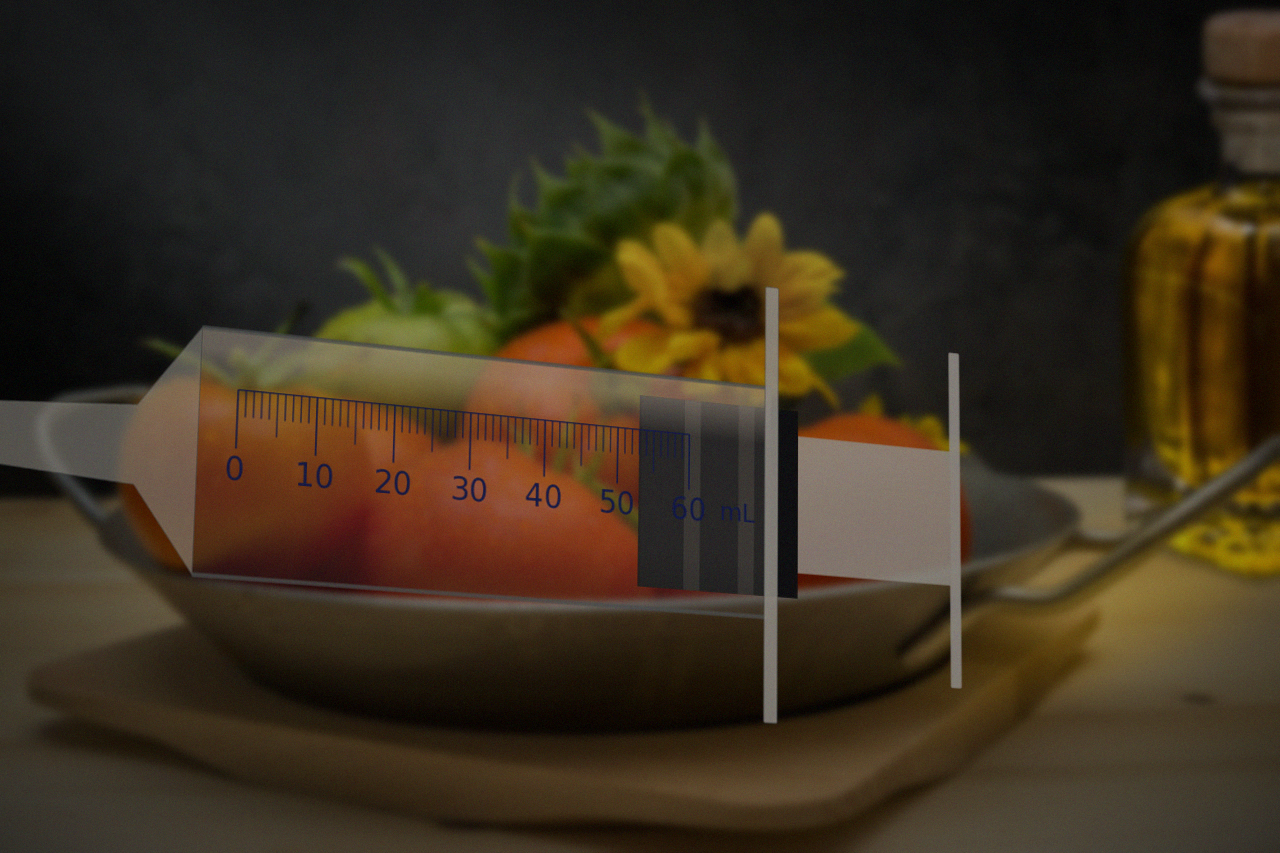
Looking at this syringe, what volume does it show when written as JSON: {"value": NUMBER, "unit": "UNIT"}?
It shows {"value": 53, "unit": "mL"}
